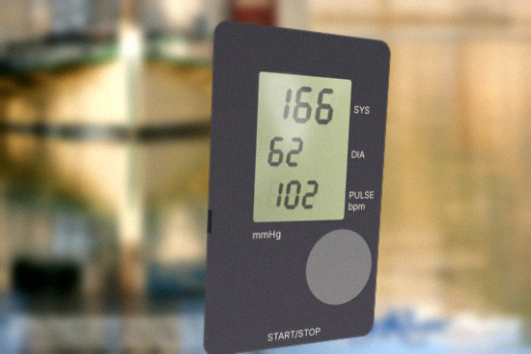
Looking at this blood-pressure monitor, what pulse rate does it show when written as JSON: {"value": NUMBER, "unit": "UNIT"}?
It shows {"value": 102, "unit": "bpm"}
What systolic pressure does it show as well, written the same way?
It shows {"value": 166, "unit": "mmHg"}
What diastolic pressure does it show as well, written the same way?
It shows {"value": 62, "unit": "mmHg"}
